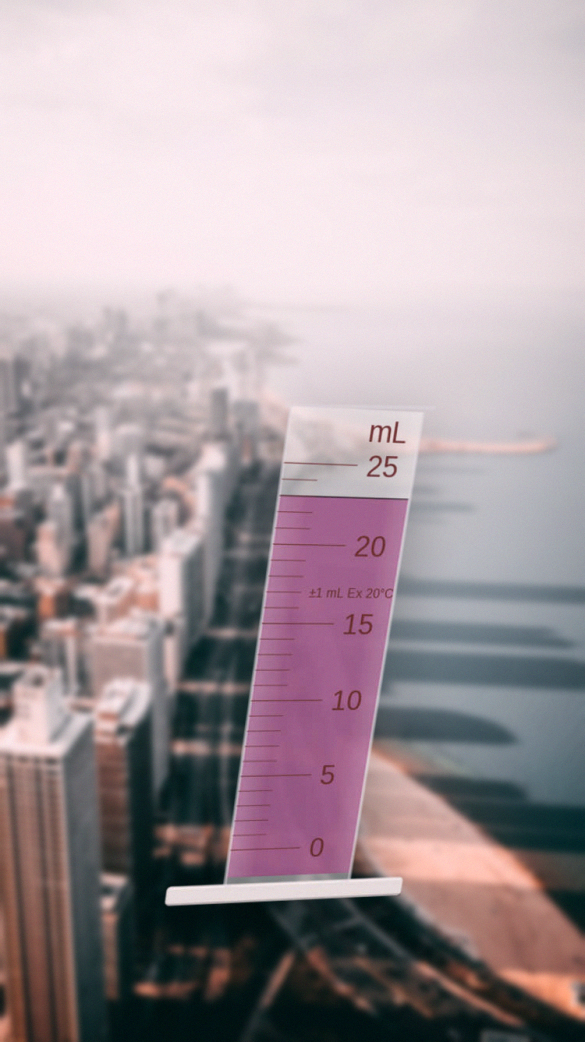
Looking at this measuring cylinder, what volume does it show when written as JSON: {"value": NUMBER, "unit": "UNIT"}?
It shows {"value": 23, "unit": "mL"}
